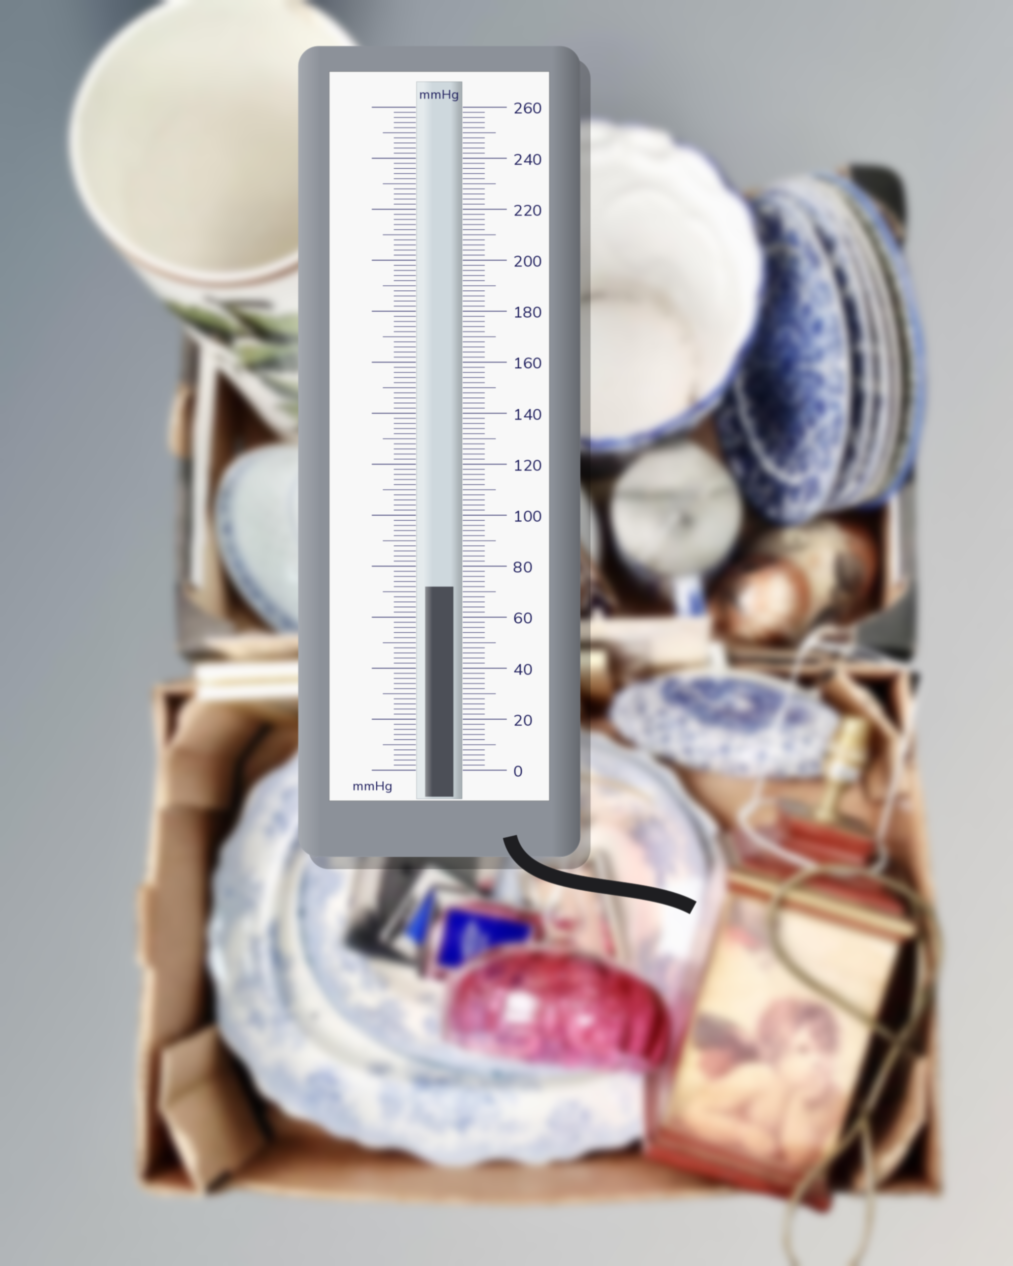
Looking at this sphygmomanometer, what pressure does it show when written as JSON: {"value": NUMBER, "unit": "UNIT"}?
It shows {"value": 72, "unit": "mmHg"}
